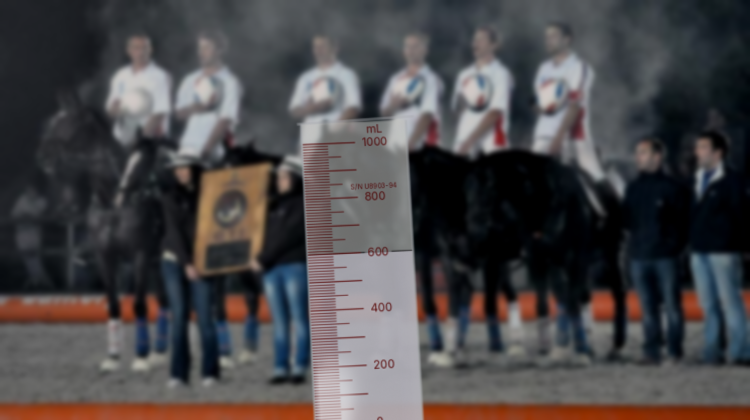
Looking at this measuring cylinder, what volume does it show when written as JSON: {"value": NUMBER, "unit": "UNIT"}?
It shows {"value": 600, "unit": "mL"}
